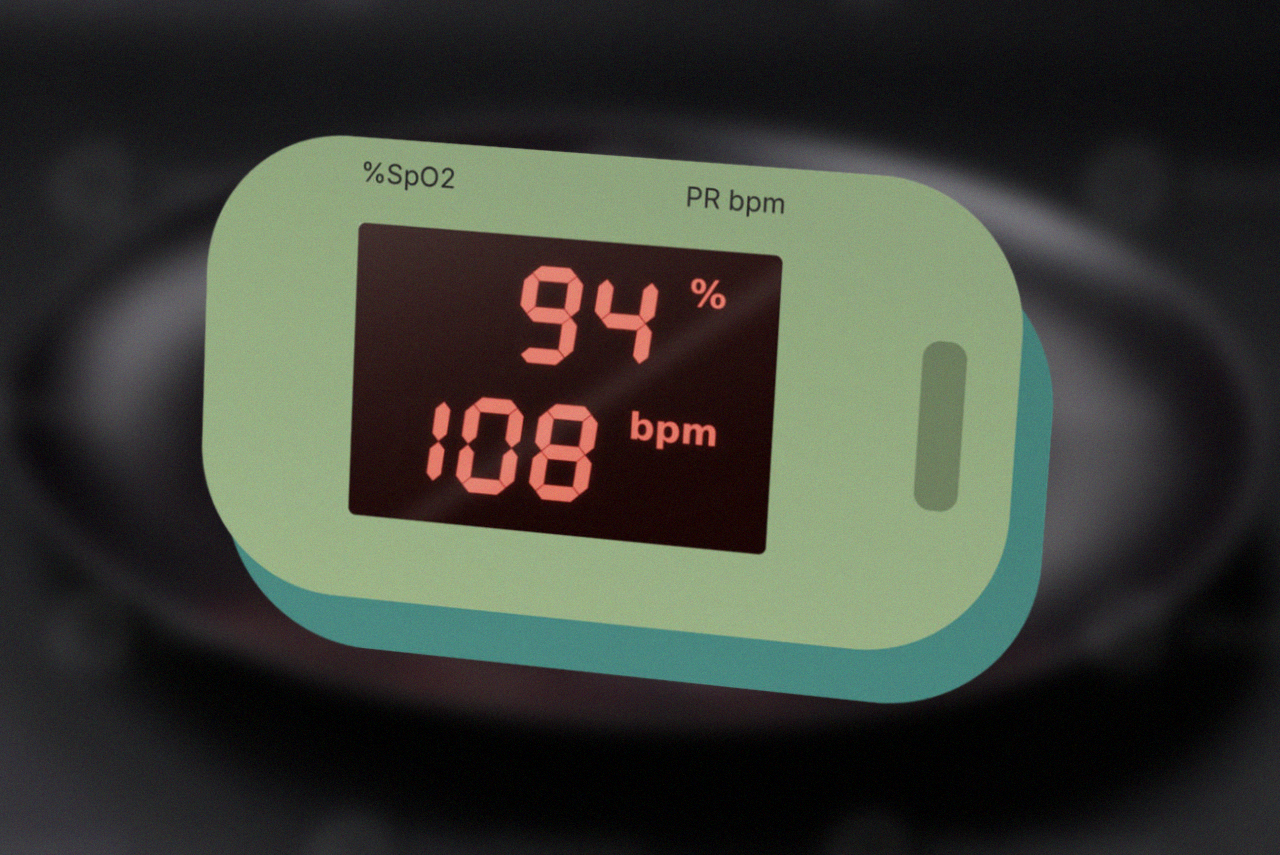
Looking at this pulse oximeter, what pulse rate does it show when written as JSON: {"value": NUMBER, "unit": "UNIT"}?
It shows {"value": 108, "unit": "bpm"}
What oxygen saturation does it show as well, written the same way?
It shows {"value": 94, "unit": "%"}
